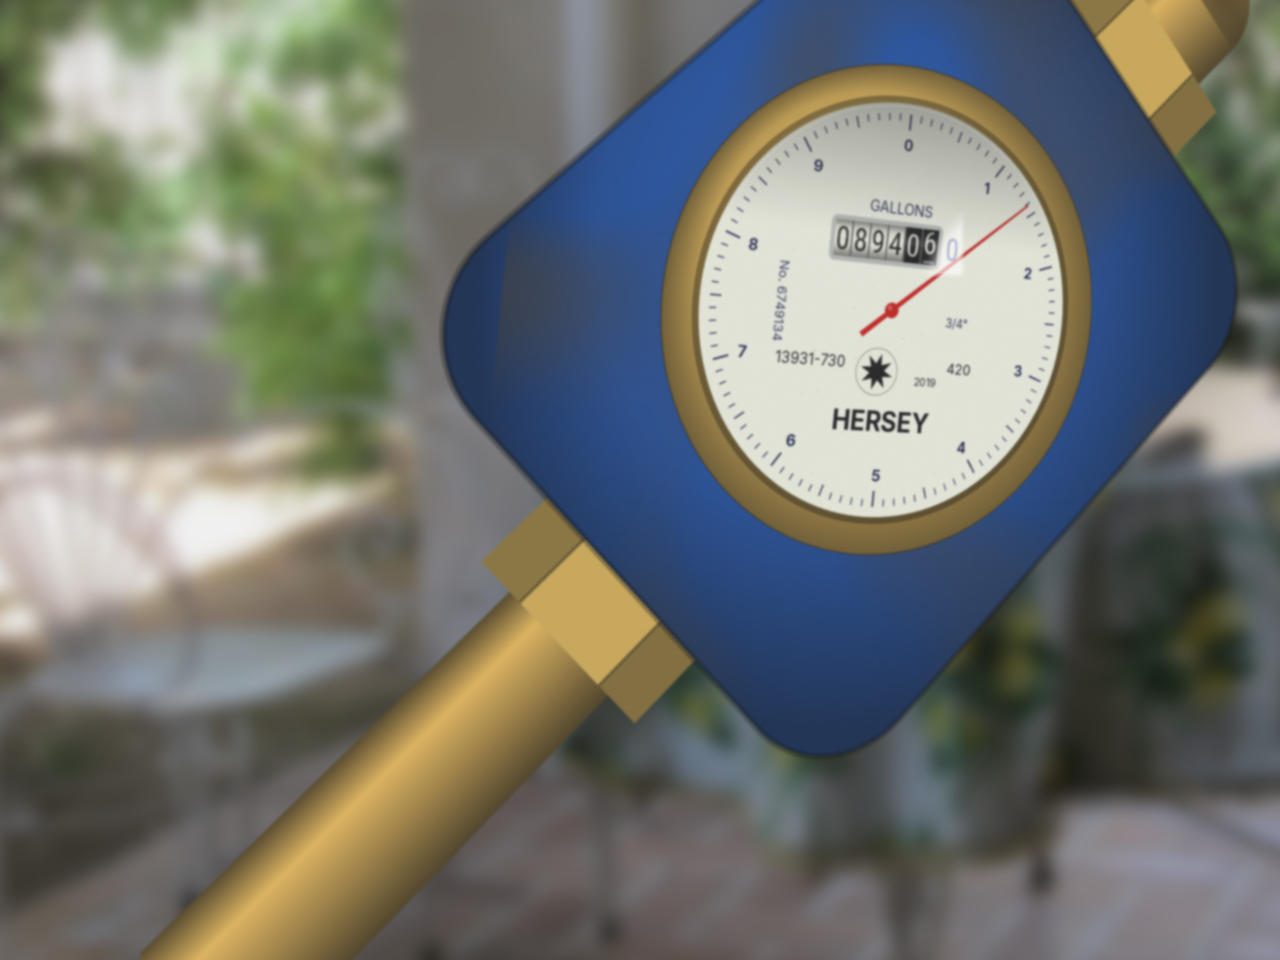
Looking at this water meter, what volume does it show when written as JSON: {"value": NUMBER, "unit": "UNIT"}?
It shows {"value": 894061.4, "unit": "gal"}
